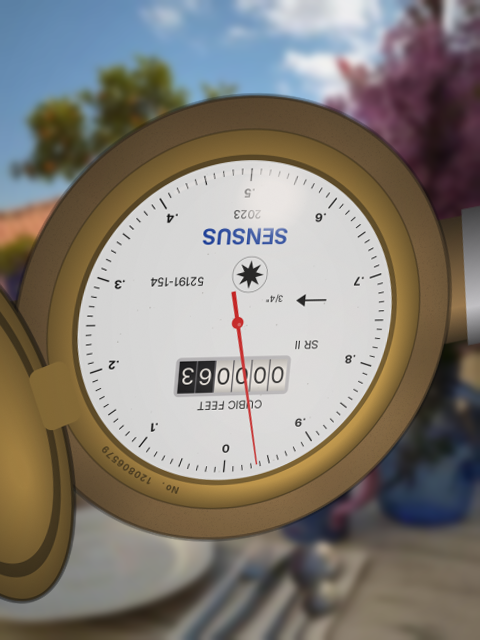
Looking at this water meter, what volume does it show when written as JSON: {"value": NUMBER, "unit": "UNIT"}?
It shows {"value": 62.96, "unit": "ft³"}
